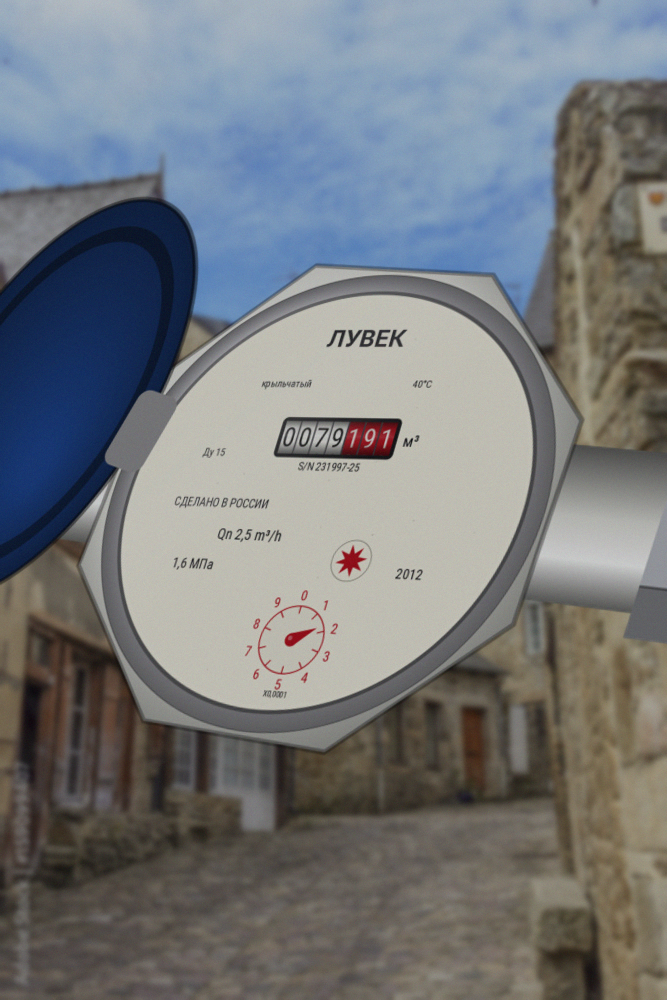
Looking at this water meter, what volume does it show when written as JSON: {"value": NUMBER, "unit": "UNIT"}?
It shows {"value": 79.1911, "unit": "m³"}
